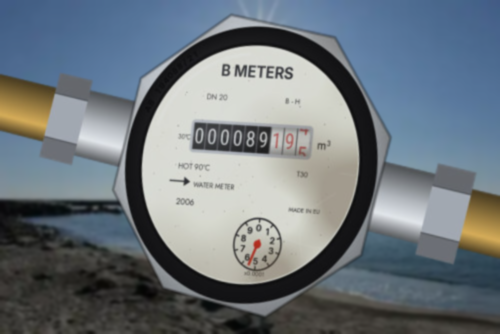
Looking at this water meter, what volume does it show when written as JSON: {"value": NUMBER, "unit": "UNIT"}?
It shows {"value": 89.1945, "unit": "m³"}
